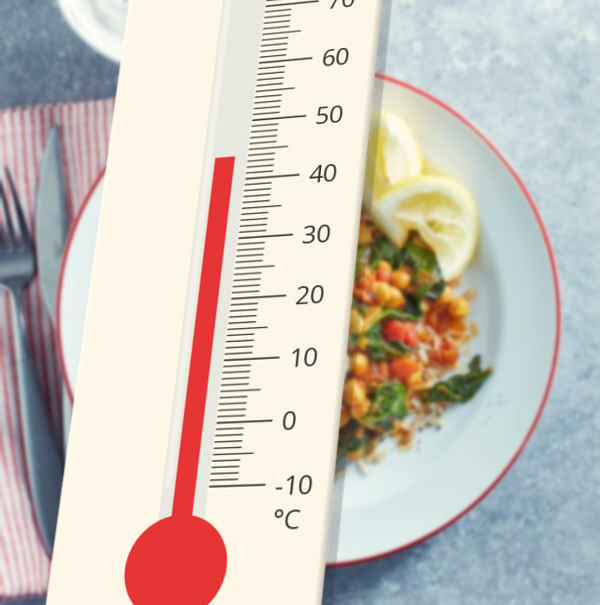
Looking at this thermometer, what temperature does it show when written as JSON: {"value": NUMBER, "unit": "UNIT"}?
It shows {"value": 44, "unit": "°C"}
